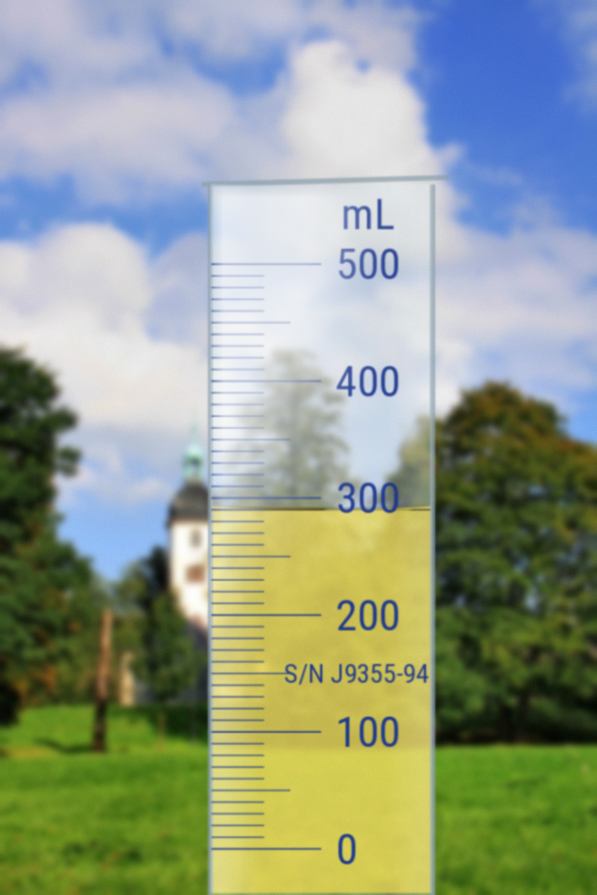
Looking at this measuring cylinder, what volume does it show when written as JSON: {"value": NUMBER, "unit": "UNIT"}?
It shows {"value": 290, "unit": "mL"}
